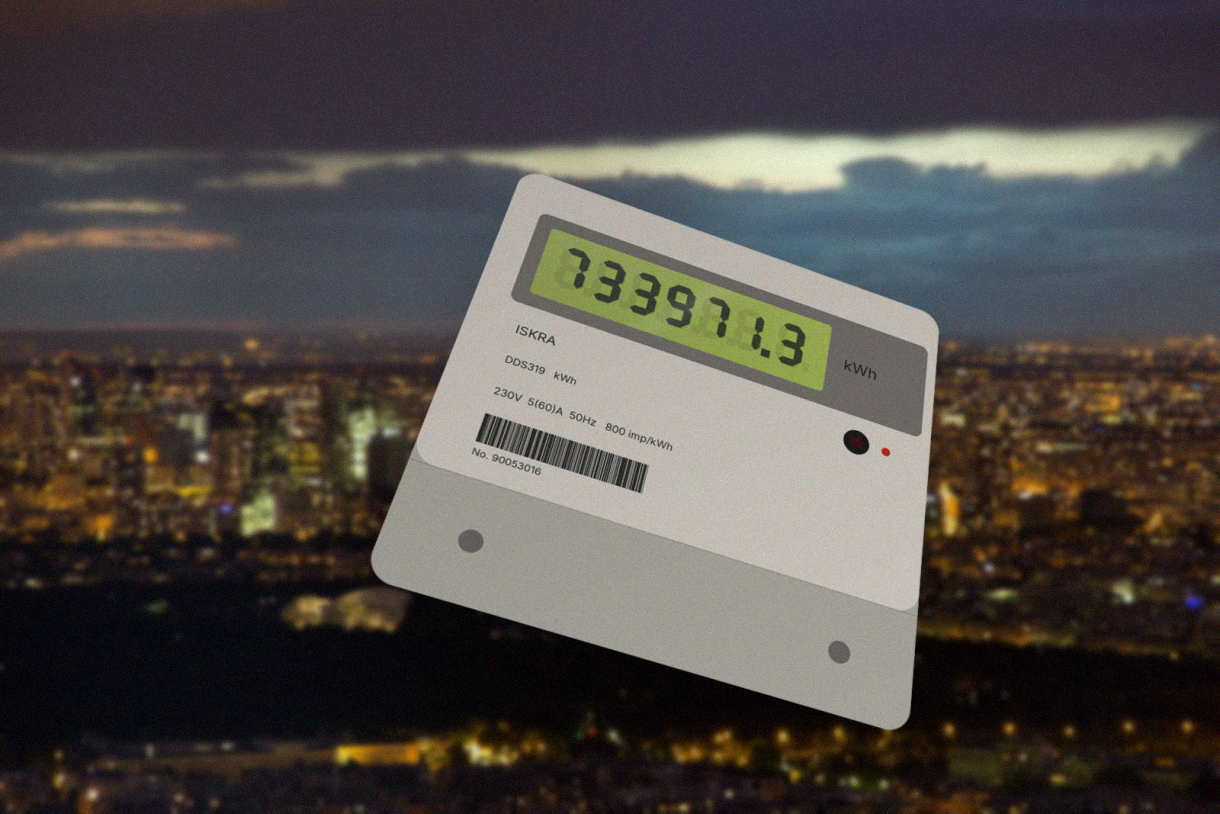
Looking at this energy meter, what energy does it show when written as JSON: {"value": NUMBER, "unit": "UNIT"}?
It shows {"value": 733971.3, "unit": "kWh"}
